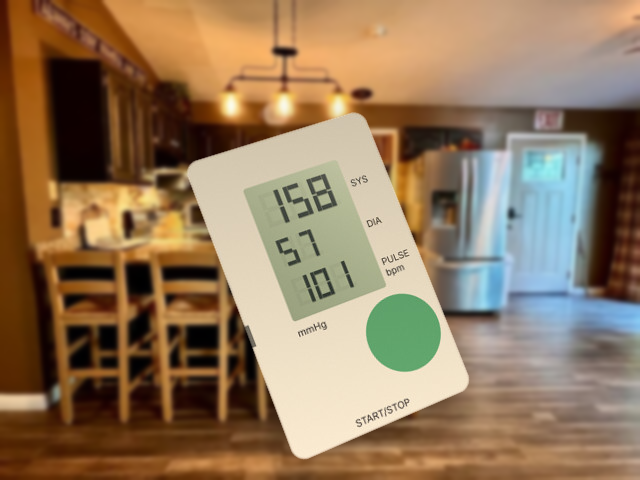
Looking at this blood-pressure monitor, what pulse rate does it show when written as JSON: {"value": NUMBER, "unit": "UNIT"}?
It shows {"value": 101, "unit": "bpm"}
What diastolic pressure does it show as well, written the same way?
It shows {"value": 57, "unit": "mmHg"}
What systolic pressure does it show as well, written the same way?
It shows {"value": 158, "unit": "mmHg"}
